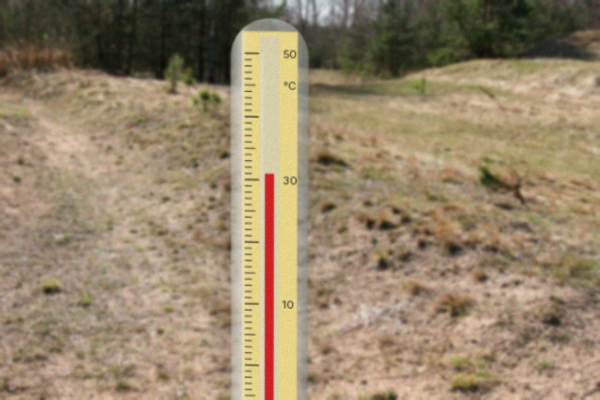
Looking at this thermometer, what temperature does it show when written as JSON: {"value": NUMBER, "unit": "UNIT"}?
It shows {"value": 31, "unit": "°C"}
